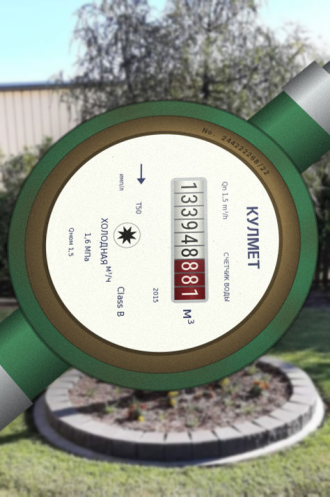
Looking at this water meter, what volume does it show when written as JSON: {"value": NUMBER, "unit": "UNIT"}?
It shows {"value": 133948.881, "unit": "m³"}
